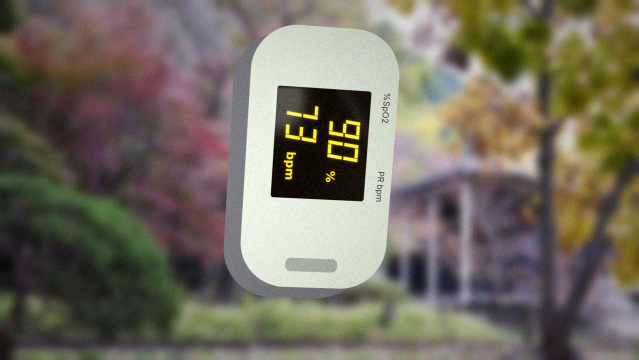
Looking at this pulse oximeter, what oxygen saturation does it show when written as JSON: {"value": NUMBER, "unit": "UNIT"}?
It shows {"value": 90, "unit": "%"}
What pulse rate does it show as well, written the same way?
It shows {"value": 73, "unit": "bpm"}
